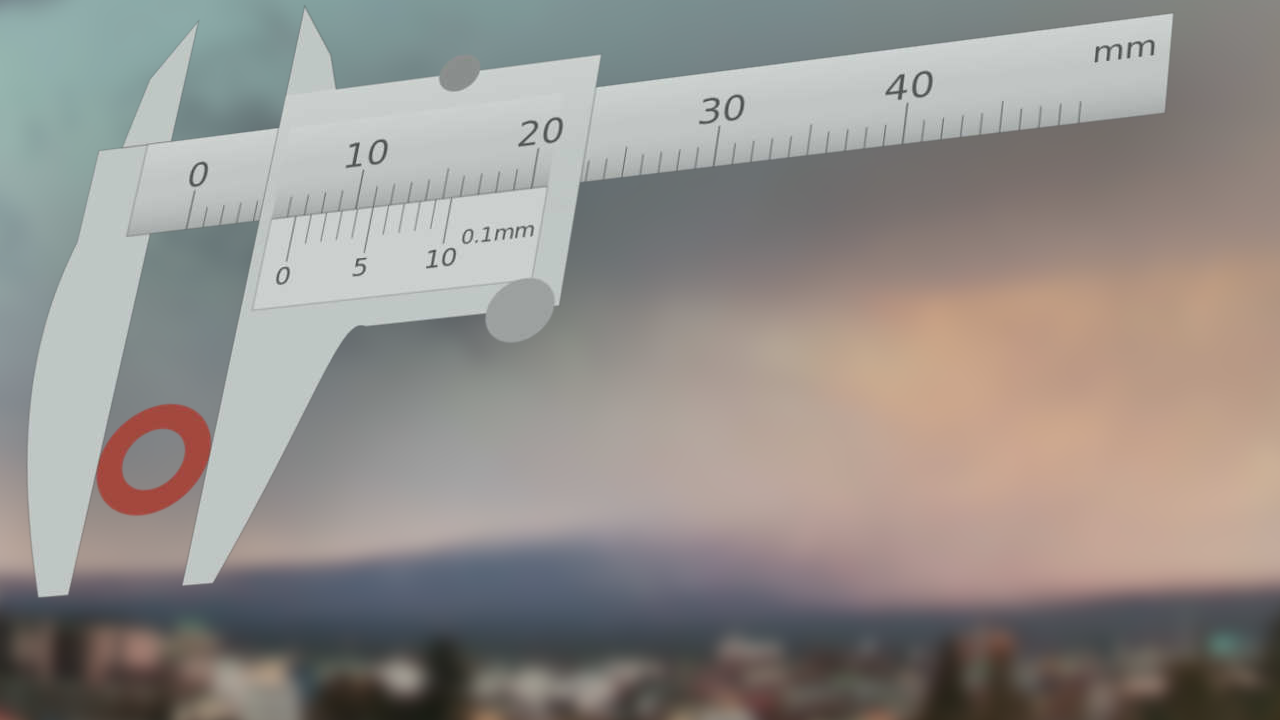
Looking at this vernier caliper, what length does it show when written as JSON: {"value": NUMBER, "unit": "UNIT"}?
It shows {"value": 6.5, "unit": "mm"}
